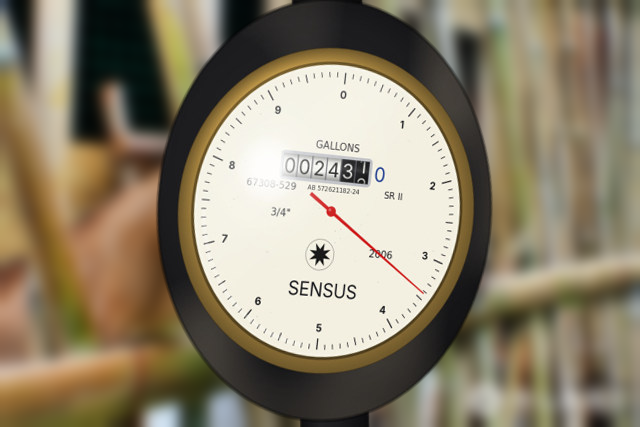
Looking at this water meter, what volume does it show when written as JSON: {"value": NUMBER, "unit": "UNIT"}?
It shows {"value": 24313.4, "unit": "gal"}
